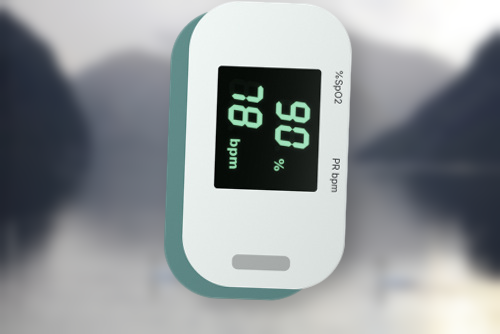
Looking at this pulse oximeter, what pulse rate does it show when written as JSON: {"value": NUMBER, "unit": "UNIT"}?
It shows {"value": 78, "unit": "bpm"}
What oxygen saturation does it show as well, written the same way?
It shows {"value": 90, "unit": "%"}
